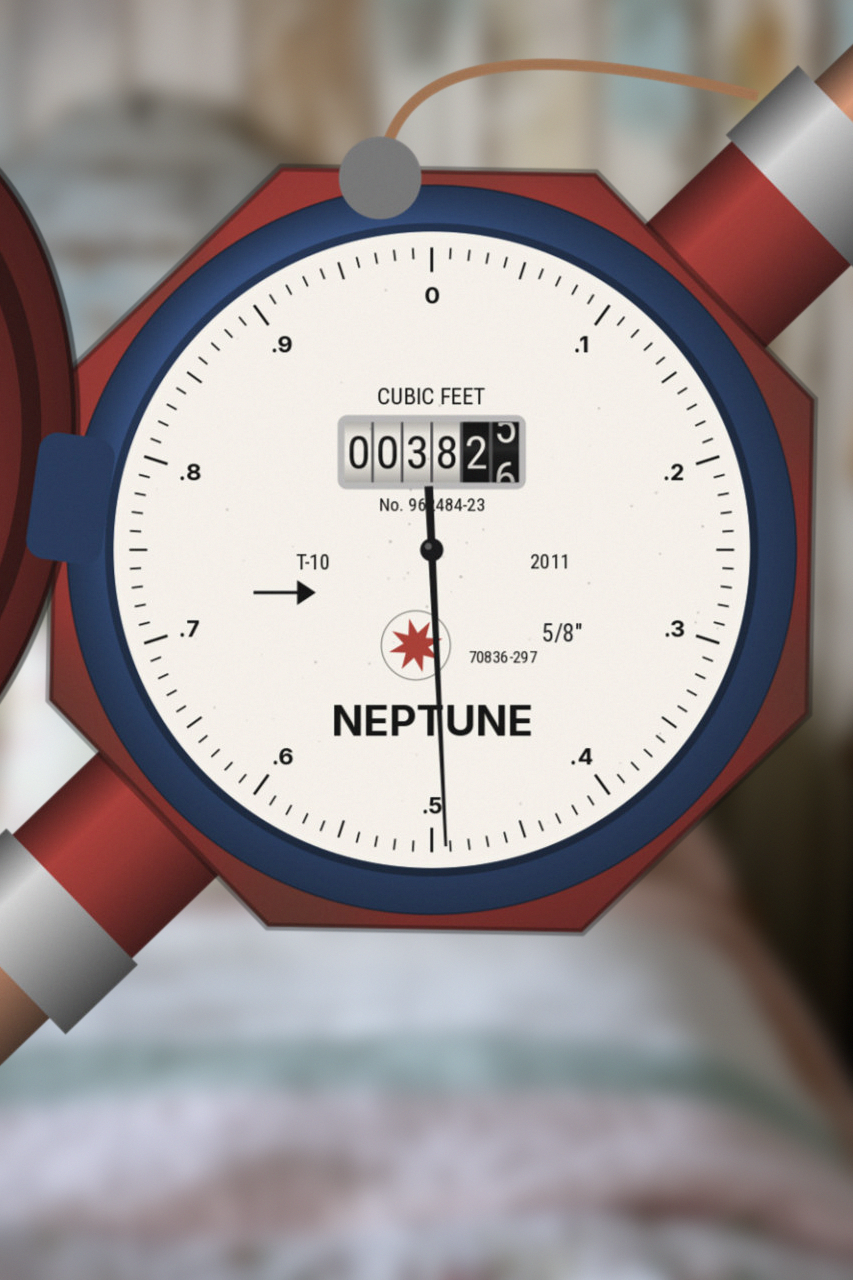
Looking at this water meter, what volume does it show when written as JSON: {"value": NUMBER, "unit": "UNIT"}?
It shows {"value": 3825.49, "unit": "ft³"}
